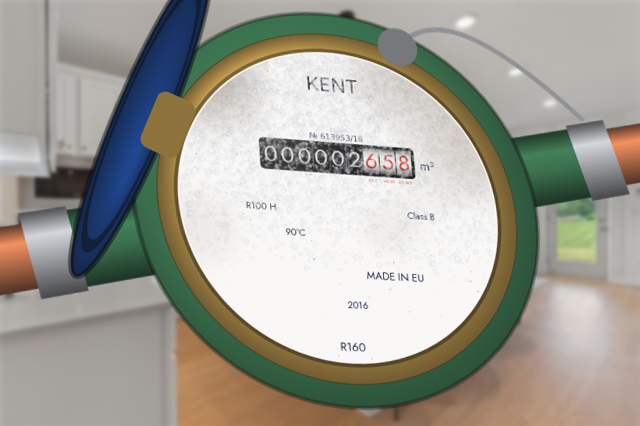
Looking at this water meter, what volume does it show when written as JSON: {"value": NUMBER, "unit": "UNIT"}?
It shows {"value": 2.658, "unit": "m³"}
